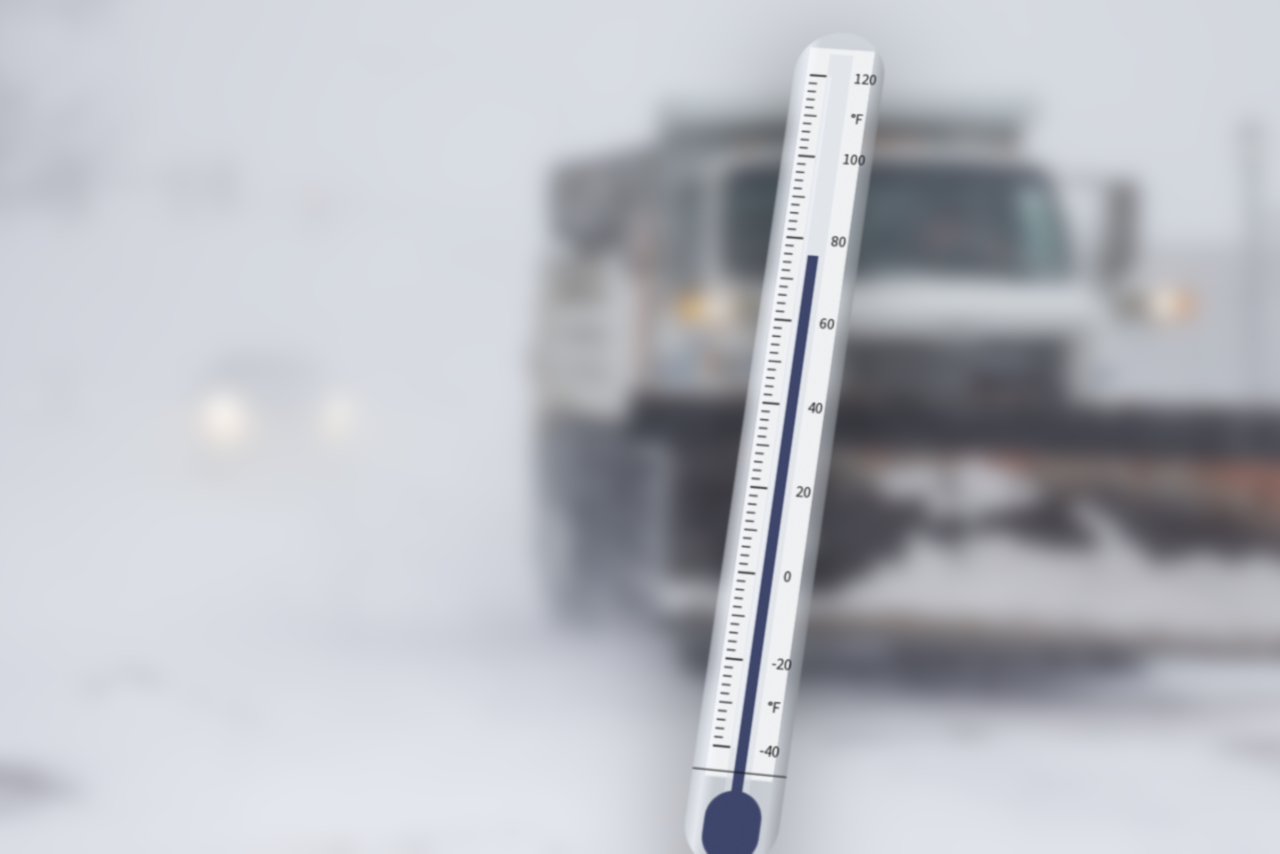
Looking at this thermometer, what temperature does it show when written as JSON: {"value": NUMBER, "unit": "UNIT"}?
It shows {"value": 76, "unit": "°F"}
